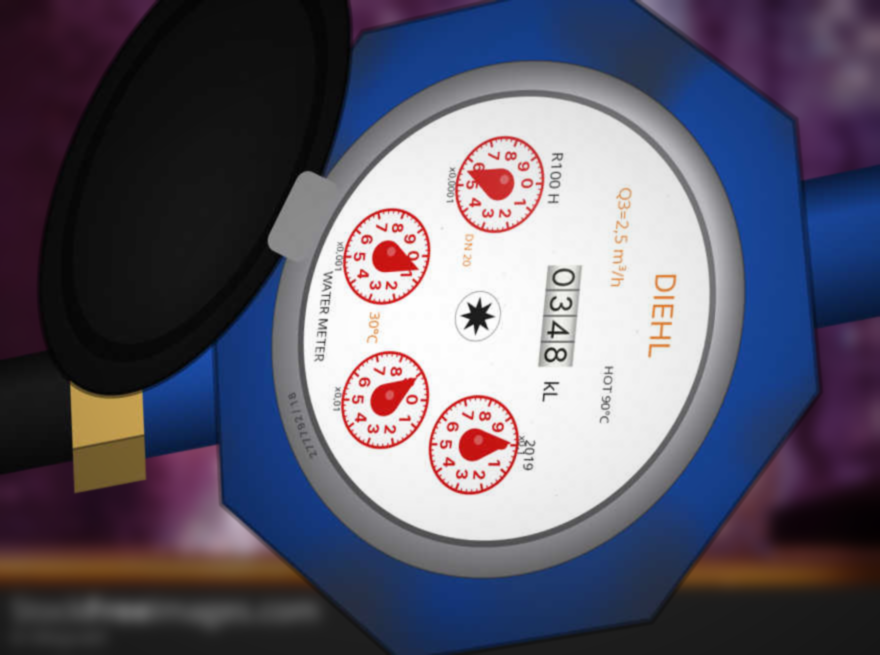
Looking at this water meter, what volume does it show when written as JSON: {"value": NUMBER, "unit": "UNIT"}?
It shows {"value": 347.9905, "unit": "kL"}
